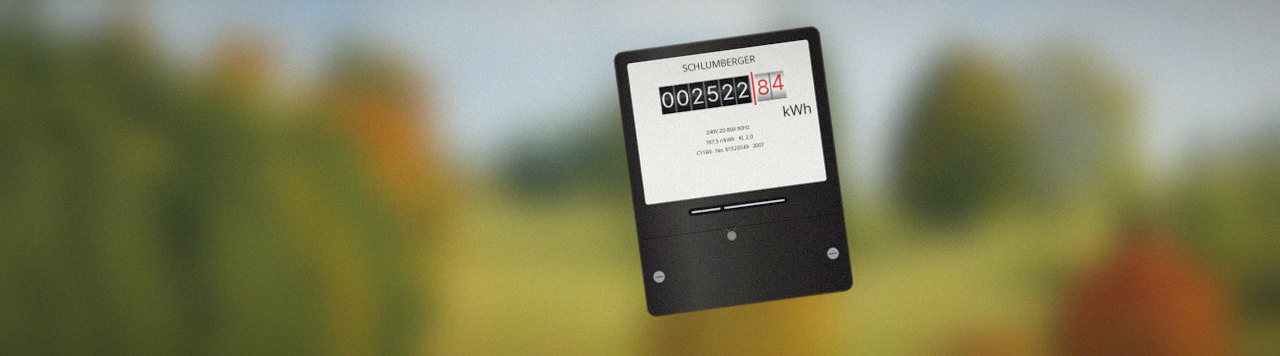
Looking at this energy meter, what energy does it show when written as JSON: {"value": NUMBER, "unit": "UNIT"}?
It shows {"value": 2522.84, "unit": "kWh"}
